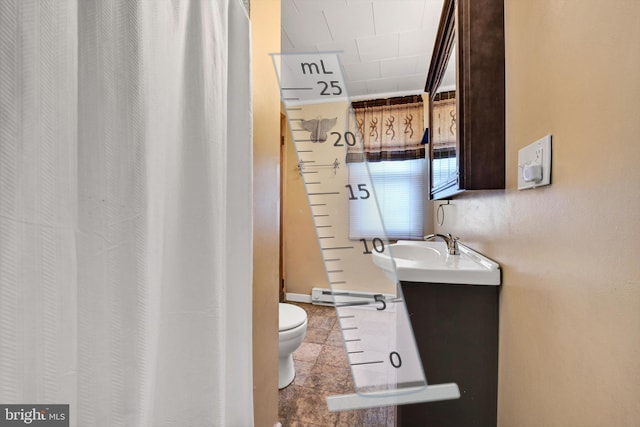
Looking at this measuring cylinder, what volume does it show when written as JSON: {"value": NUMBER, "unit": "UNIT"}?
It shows {"value": 5, "unit": "mL"}
